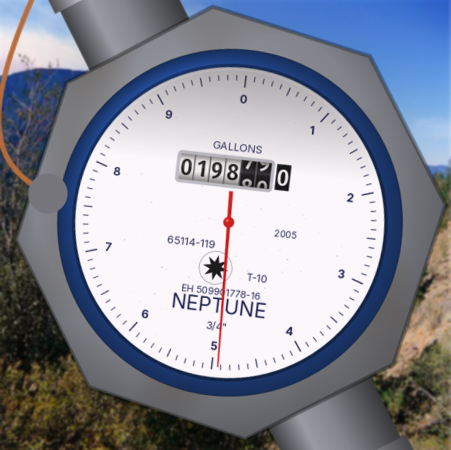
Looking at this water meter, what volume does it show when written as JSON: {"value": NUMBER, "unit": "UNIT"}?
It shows {"value": 198794.9, "unit": "gal"}
